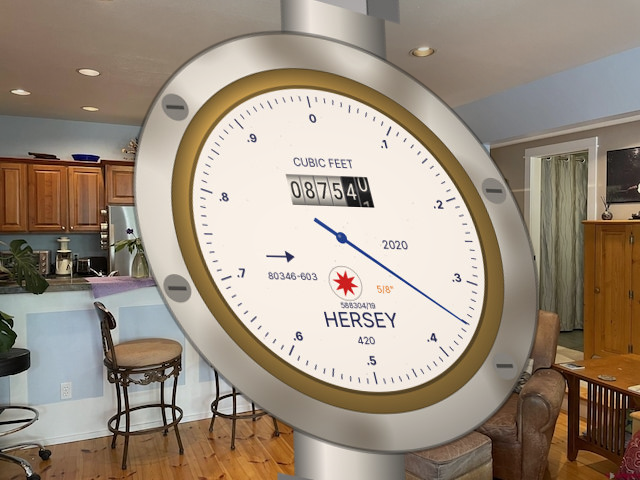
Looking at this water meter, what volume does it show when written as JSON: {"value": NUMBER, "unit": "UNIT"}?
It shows {"value": 87540.35, "unit": "ft³"}
